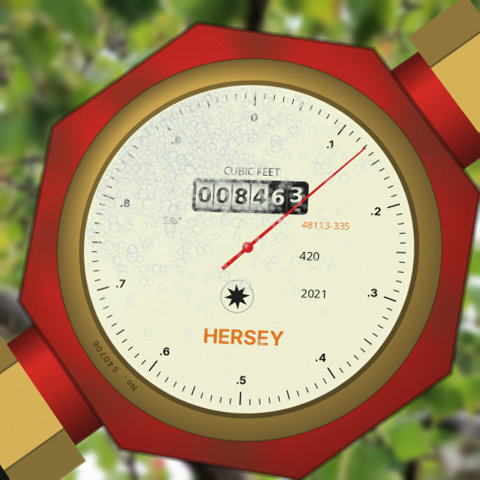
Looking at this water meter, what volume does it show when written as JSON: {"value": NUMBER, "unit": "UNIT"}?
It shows {"value": 8463.13, "unit": "ft³"}
